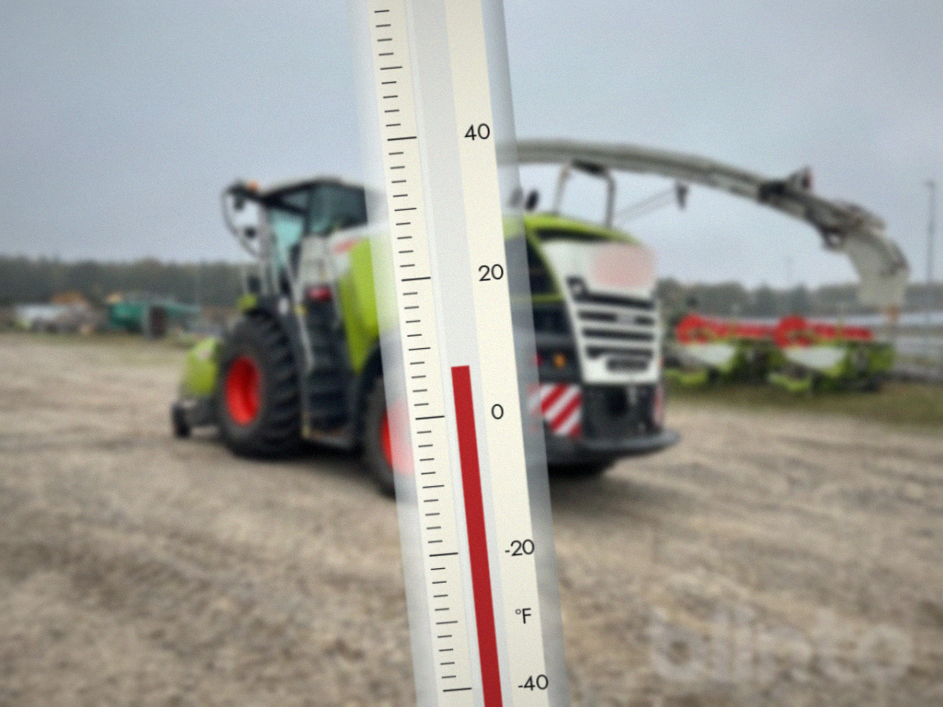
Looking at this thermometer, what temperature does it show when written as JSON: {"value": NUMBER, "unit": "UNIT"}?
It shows {"value": 7, "unit": "°F"}
